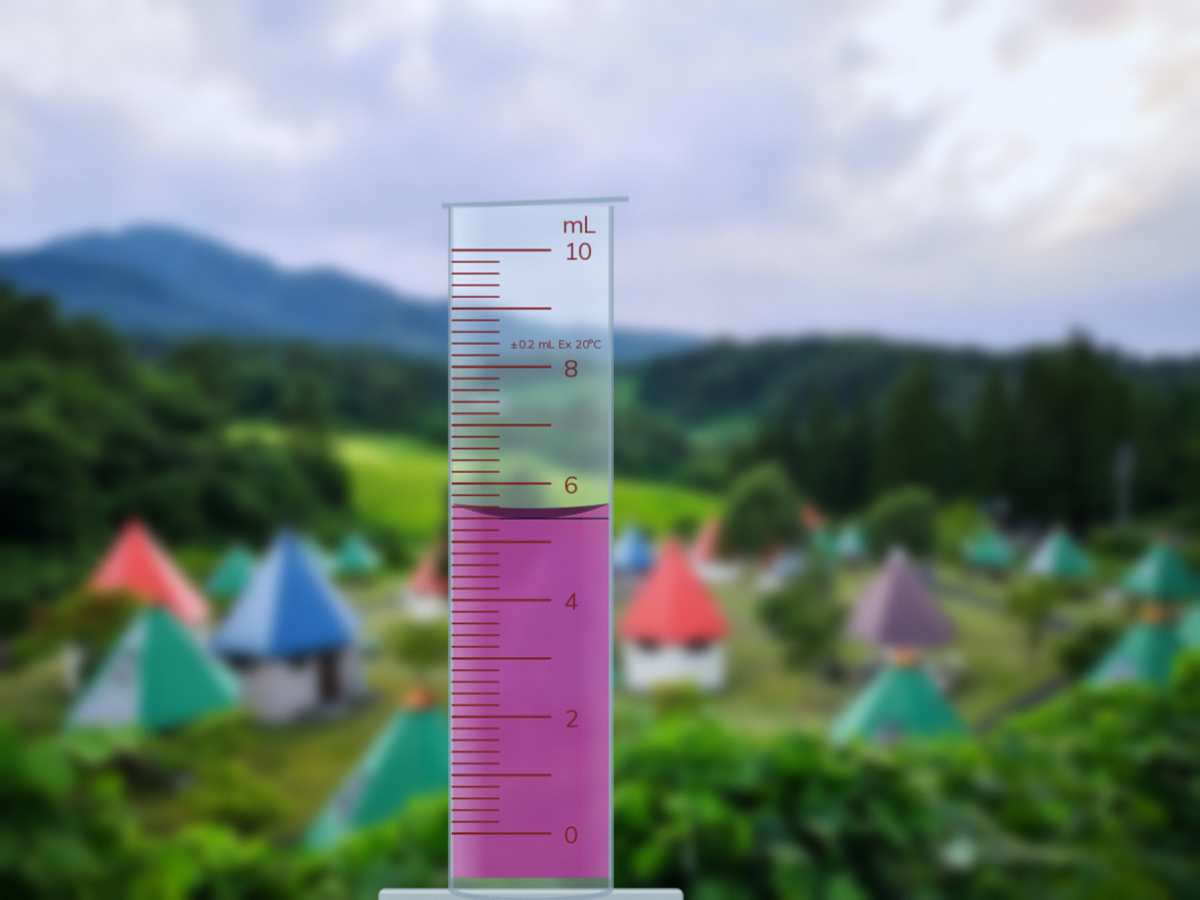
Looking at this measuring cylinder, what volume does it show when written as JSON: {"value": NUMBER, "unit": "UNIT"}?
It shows {"value": 5.4, "unit": "mL"}
